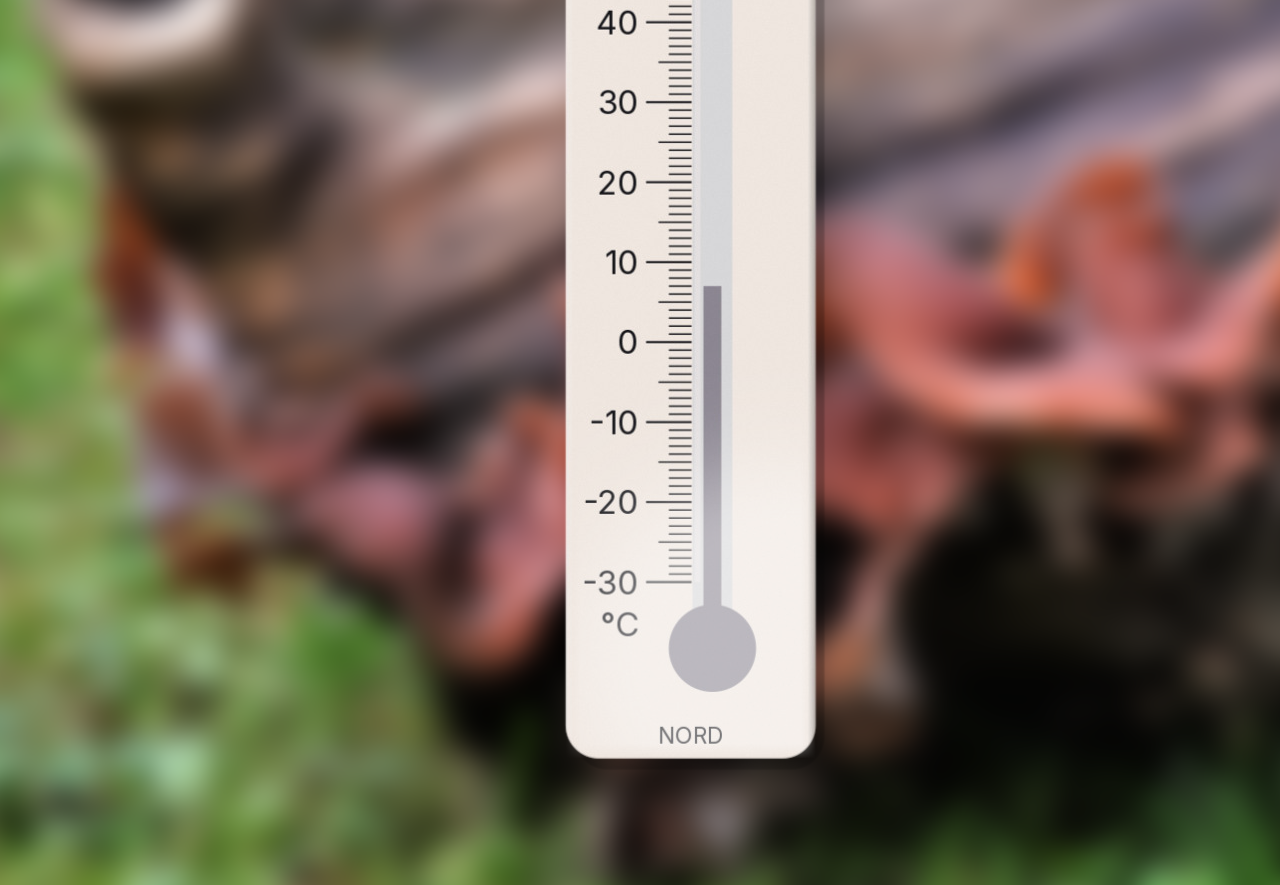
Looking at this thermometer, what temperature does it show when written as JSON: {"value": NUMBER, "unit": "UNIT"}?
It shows {"value": 7, "unit": "°C"}
